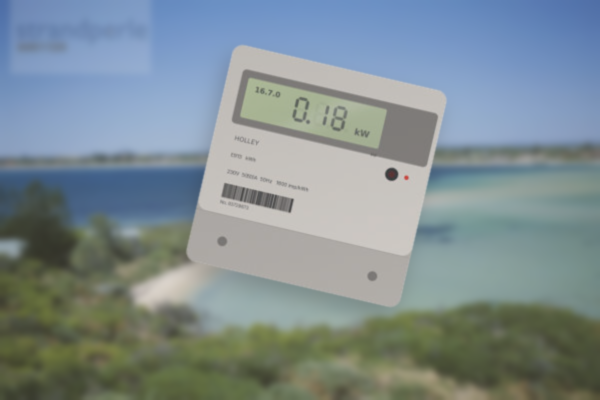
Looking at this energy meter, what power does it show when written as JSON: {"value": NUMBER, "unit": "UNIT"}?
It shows {"value": 0.18, "unit": "kW"}
